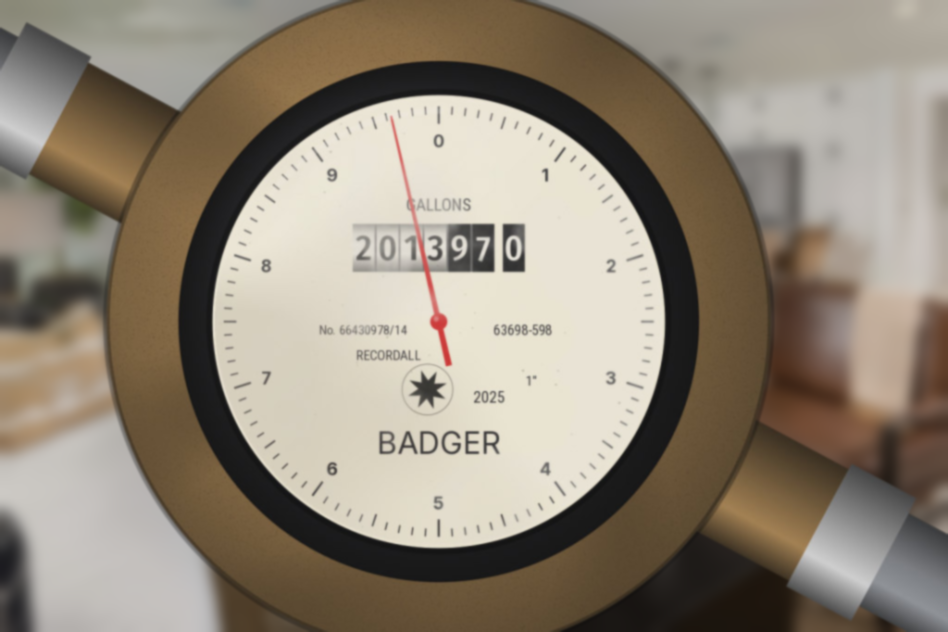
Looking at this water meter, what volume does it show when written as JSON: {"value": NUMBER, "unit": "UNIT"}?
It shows {"value": 2013969.6, "unit": "gal"}
